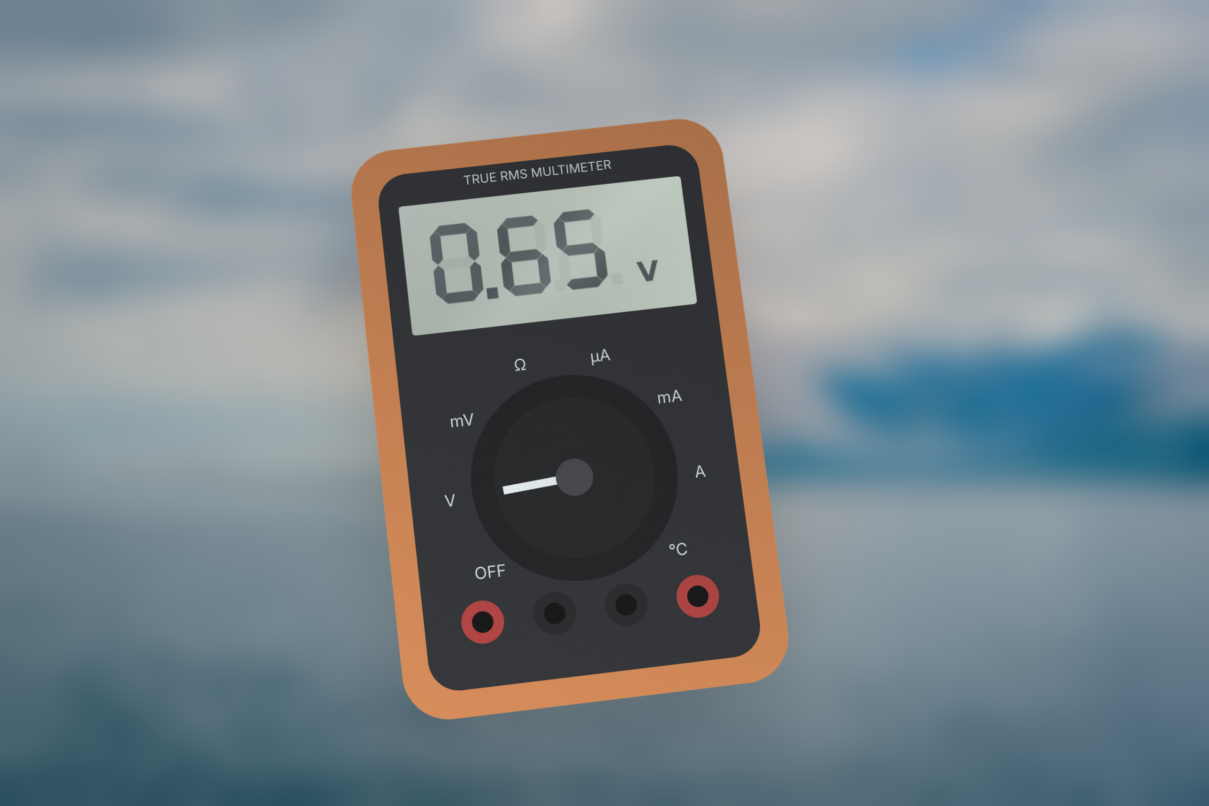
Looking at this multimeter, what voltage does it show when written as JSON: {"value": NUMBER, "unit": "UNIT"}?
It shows {"value": 0.65, "unit": "V"}
